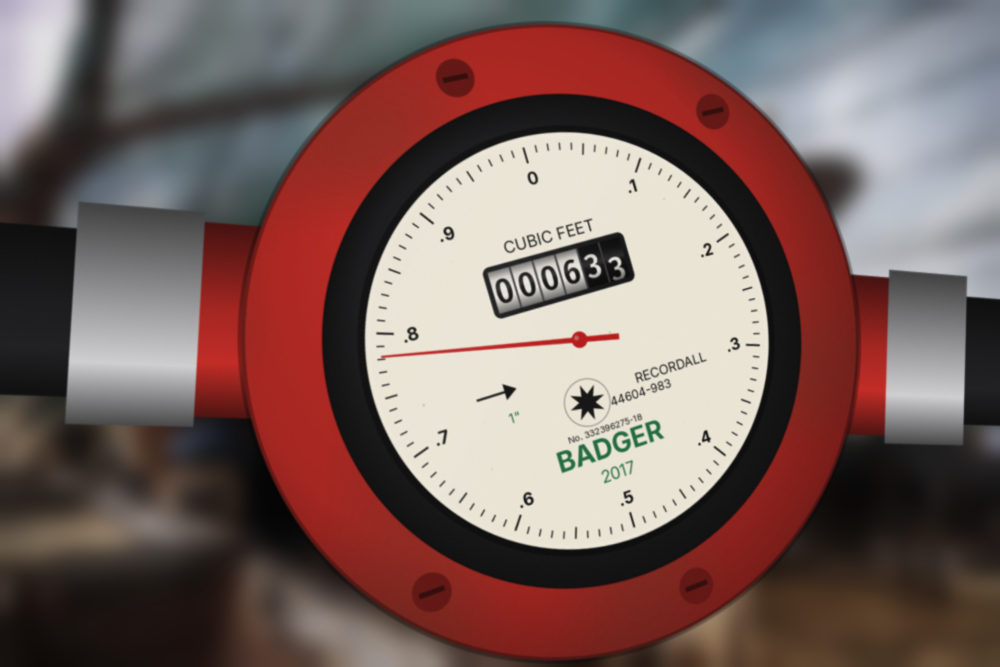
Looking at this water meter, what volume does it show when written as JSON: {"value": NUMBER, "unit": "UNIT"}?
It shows {"value": 632.78, "unit": "ft³"}
